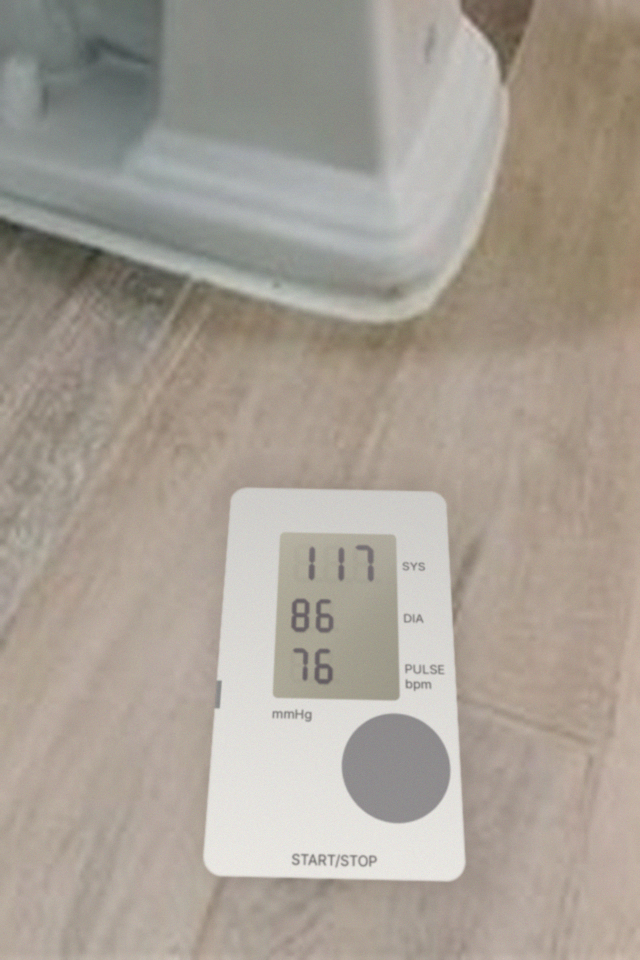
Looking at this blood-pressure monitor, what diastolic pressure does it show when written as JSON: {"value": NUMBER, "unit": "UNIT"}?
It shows {"value": 86, "unit": "mmHg"}
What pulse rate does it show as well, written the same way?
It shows {"value": 76, "unit": "bpm"}
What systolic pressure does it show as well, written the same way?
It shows {"value": 117, "unit": "mmHg"}
